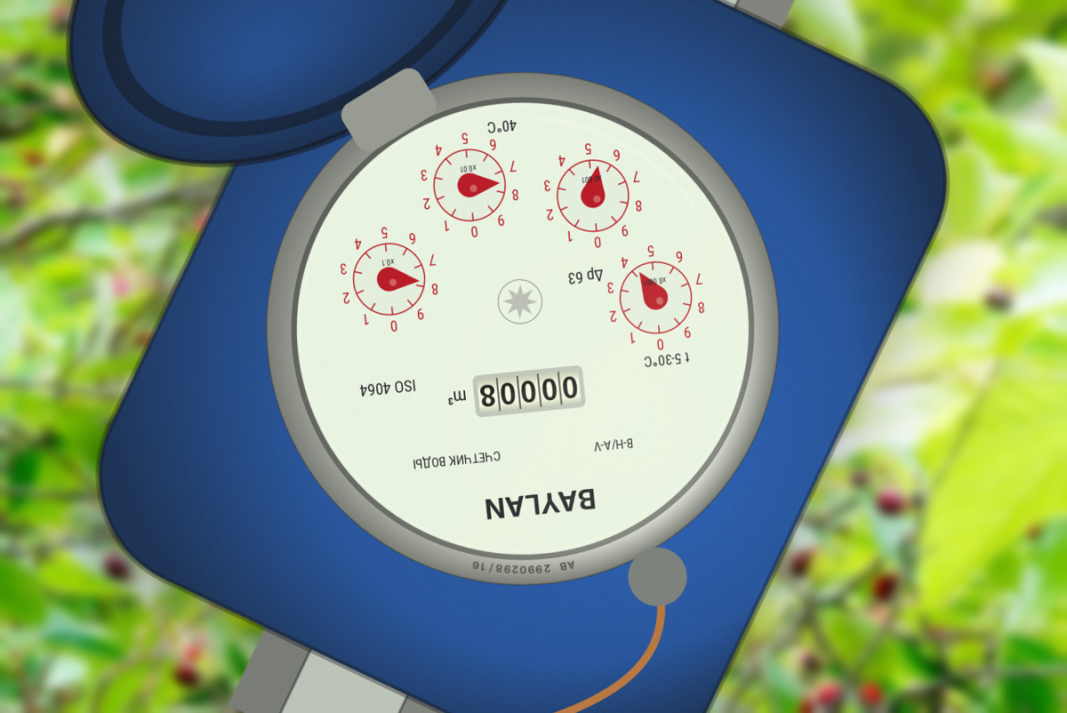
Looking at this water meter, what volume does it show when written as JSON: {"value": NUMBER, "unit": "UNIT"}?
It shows {"value": 8.7754, "unit": "m³"}
